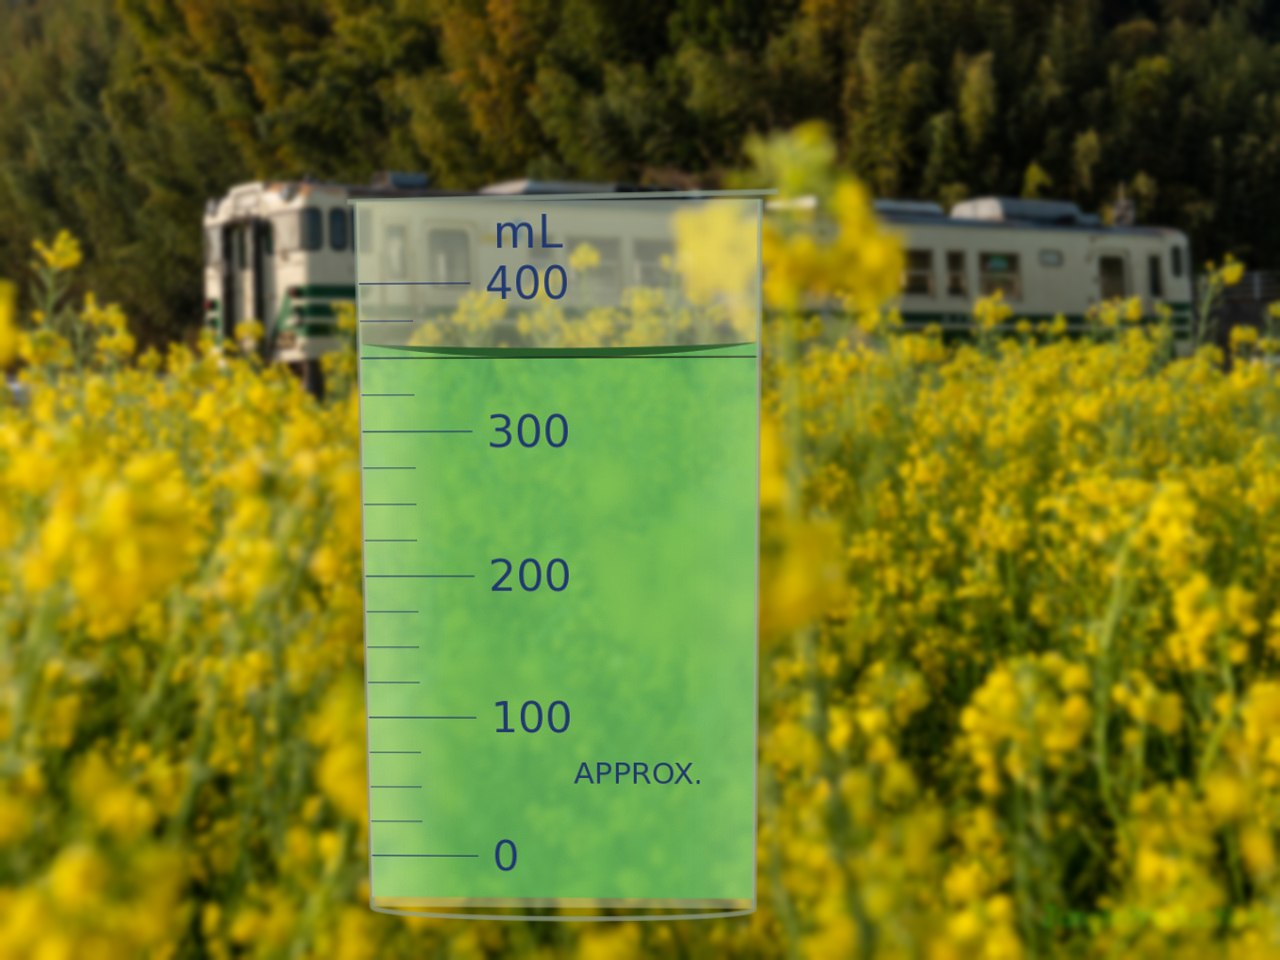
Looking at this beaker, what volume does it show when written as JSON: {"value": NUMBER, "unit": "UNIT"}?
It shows {"value": 350, "unit": "mL"}
